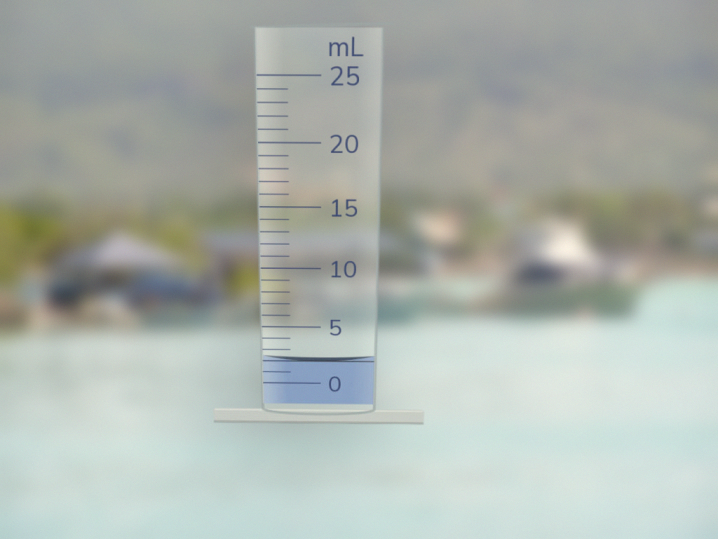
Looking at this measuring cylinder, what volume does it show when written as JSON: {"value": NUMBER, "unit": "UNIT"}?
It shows {"value": 2, "unit": "mL"}
